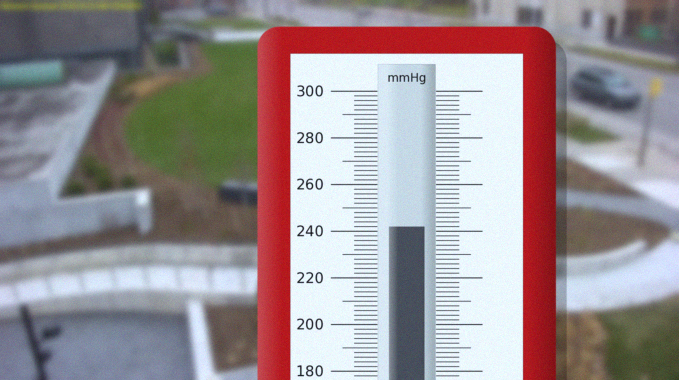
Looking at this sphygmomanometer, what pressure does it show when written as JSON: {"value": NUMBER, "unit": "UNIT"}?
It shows {"value": 242, "unit": "mmHg"}
